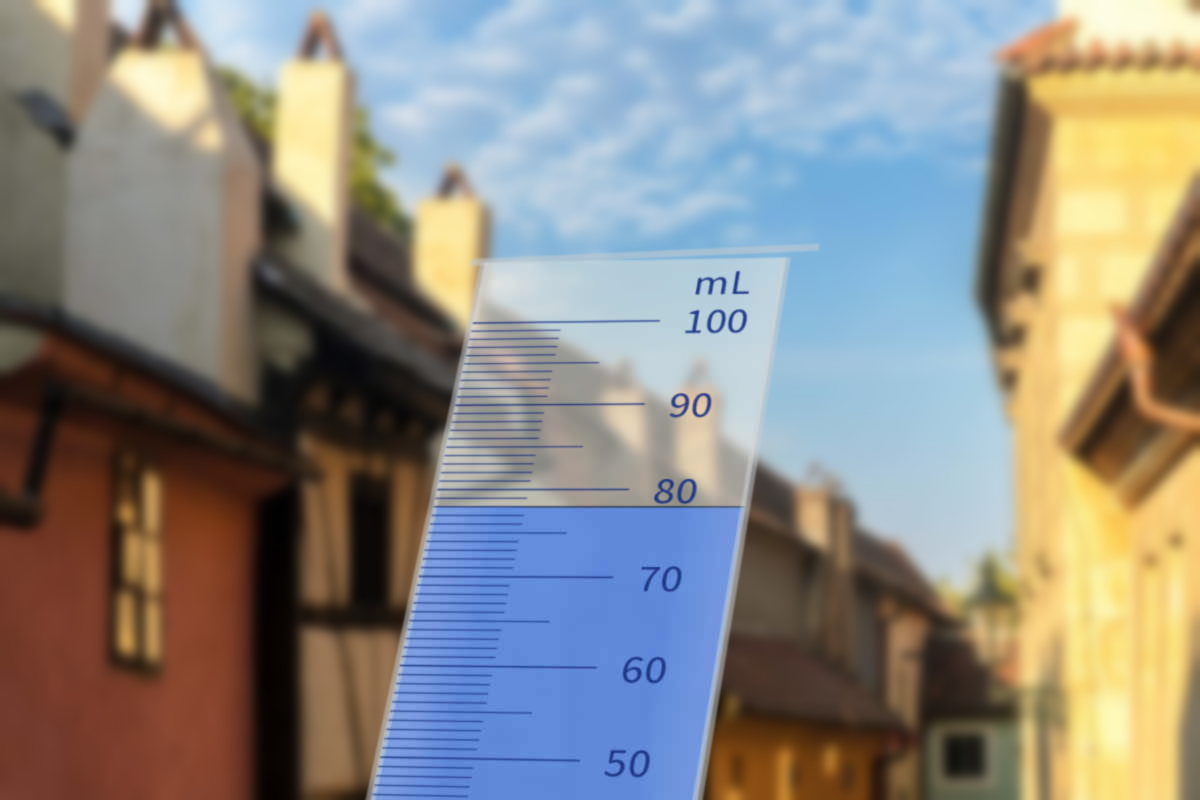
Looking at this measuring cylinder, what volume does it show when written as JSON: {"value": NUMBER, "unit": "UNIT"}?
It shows {"value": 78, "unit": "mL"}
